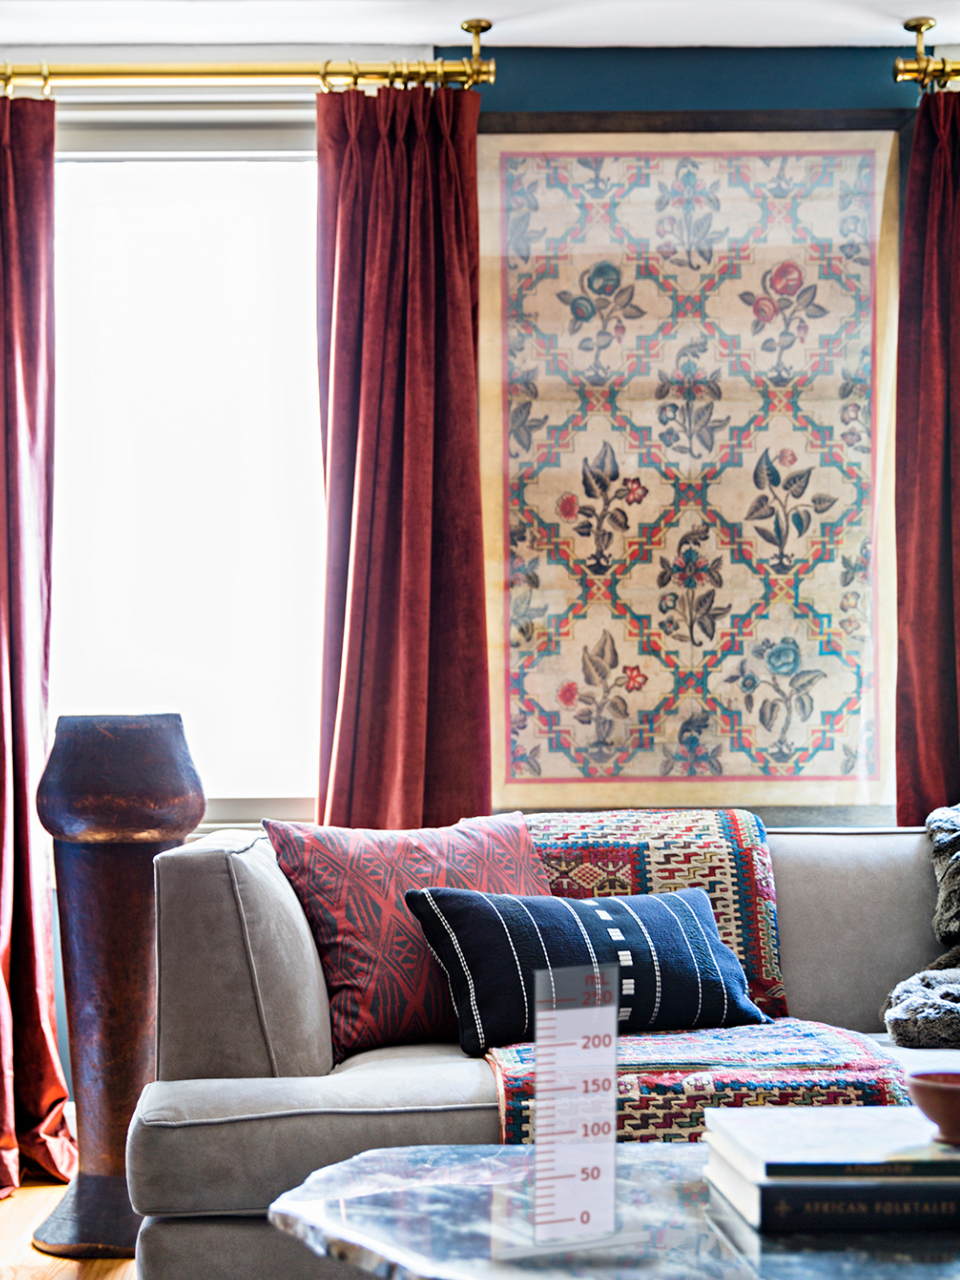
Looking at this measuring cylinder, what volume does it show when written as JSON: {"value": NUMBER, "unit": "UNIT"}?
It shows {"value": 240, "unit": "mL"}
